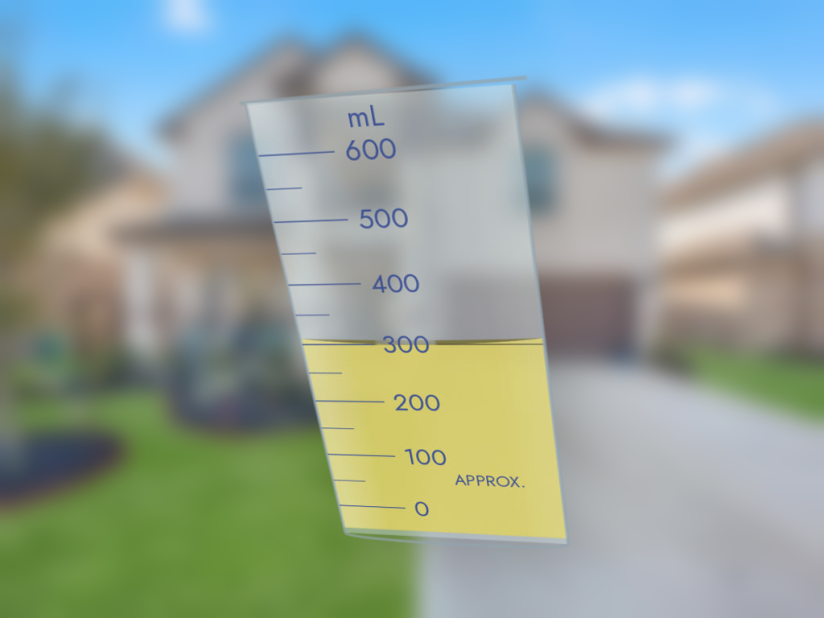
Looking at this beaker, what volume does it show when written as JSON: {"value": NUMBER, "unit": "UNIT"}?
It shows {"value": 300, "unit": "mL"}
